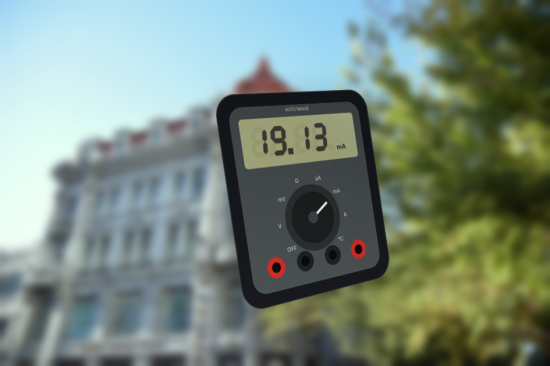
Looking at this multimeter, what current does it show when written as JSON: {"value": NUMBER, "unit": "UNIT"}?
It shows {"value": 19.13, "unit": "mA"}
